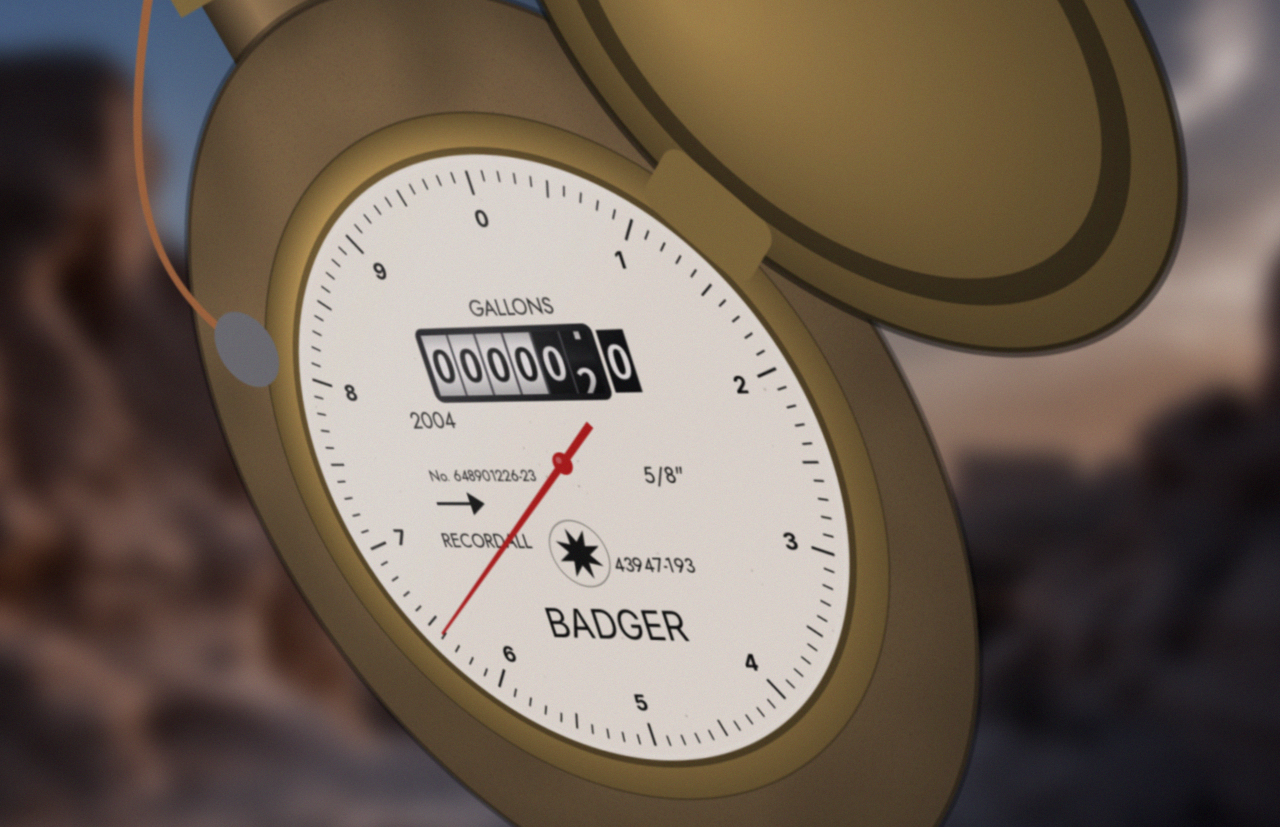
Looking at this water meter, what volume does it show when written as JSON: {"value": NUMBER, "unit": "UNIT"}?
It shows {"value": 16.4, "unit": "gal"}
